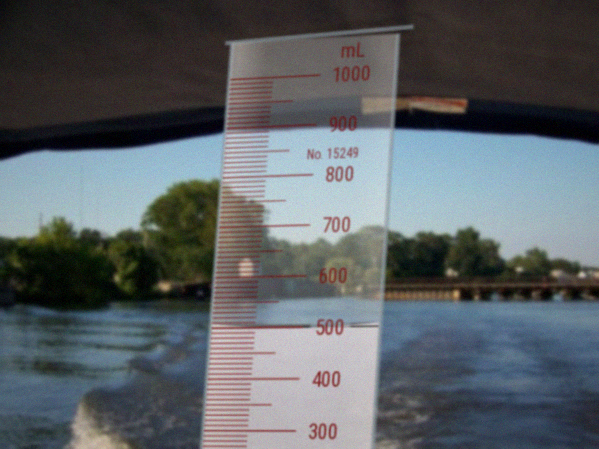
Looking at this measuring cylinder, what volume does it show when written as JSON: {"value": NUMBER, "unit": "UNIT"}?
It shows {"value": 500, "unit": "mL"}
